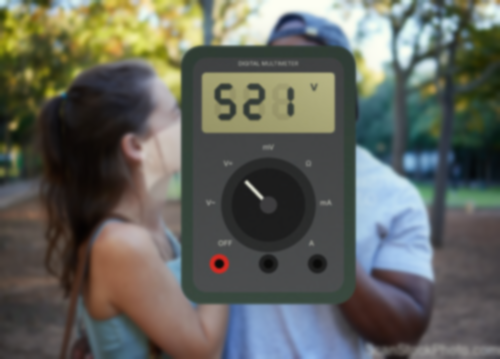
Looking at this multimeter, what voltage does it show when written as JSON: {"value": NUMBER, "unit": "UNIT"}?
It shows {"value": 521, "unit": "V"}
